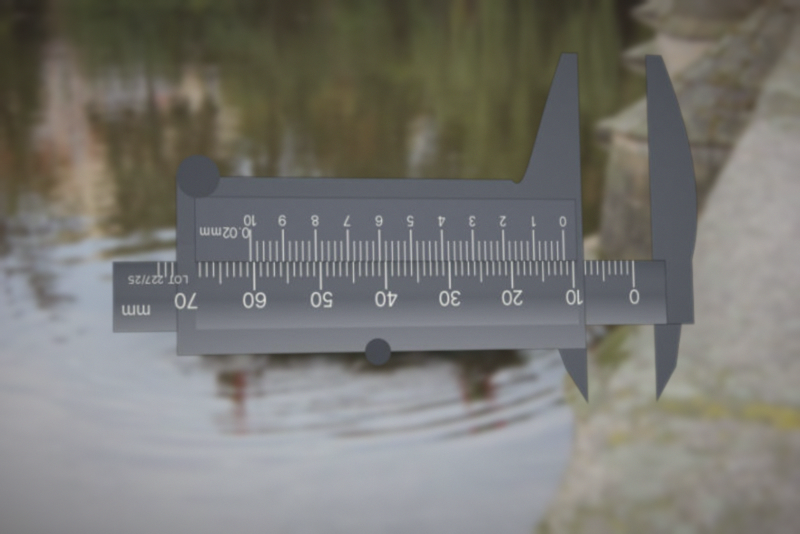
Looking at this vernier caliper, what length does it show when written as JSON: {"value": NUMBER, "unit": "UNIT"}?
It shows {"value": 11.5, "unit": "mm"}
